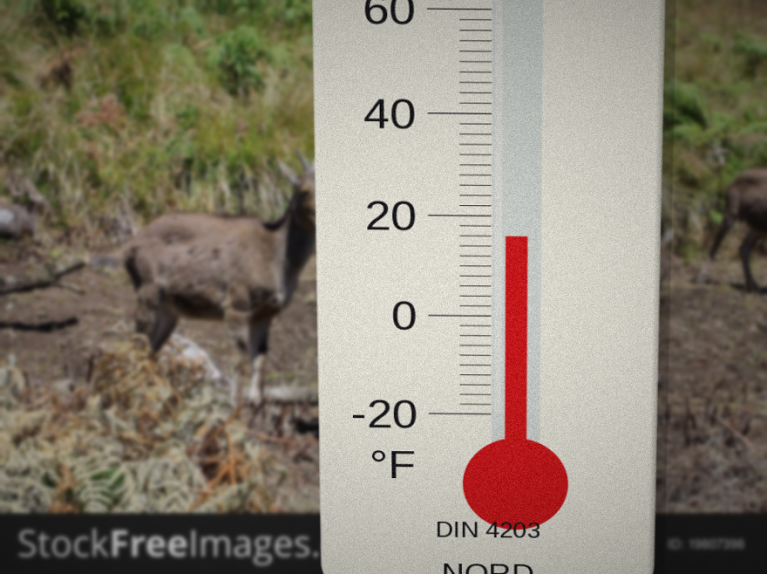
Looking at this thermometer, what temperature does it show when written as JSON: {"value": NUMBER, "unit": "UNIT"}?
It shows {"value": 16, "unit": "°F"}
